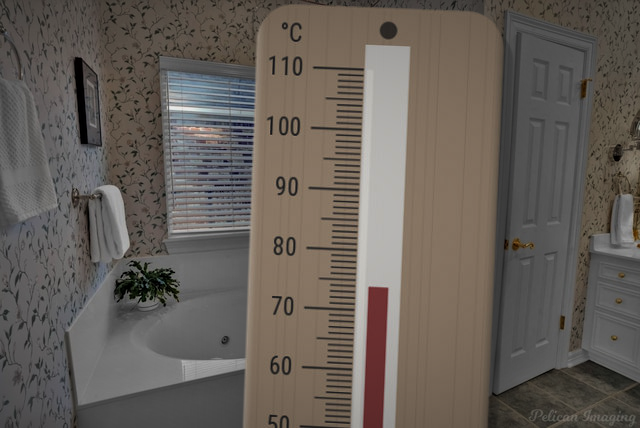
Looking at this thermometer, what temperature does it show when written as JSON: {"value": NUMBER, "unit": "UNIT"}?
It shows {"value": 74, "unit": "°C"}
